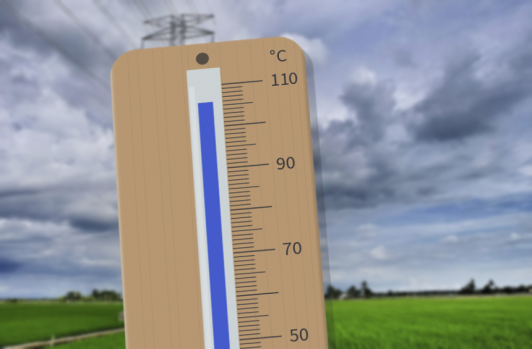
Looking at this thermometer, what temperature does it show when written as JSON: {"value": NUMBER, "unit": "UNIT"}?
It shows {"value": 106, "unit": "°C"}
